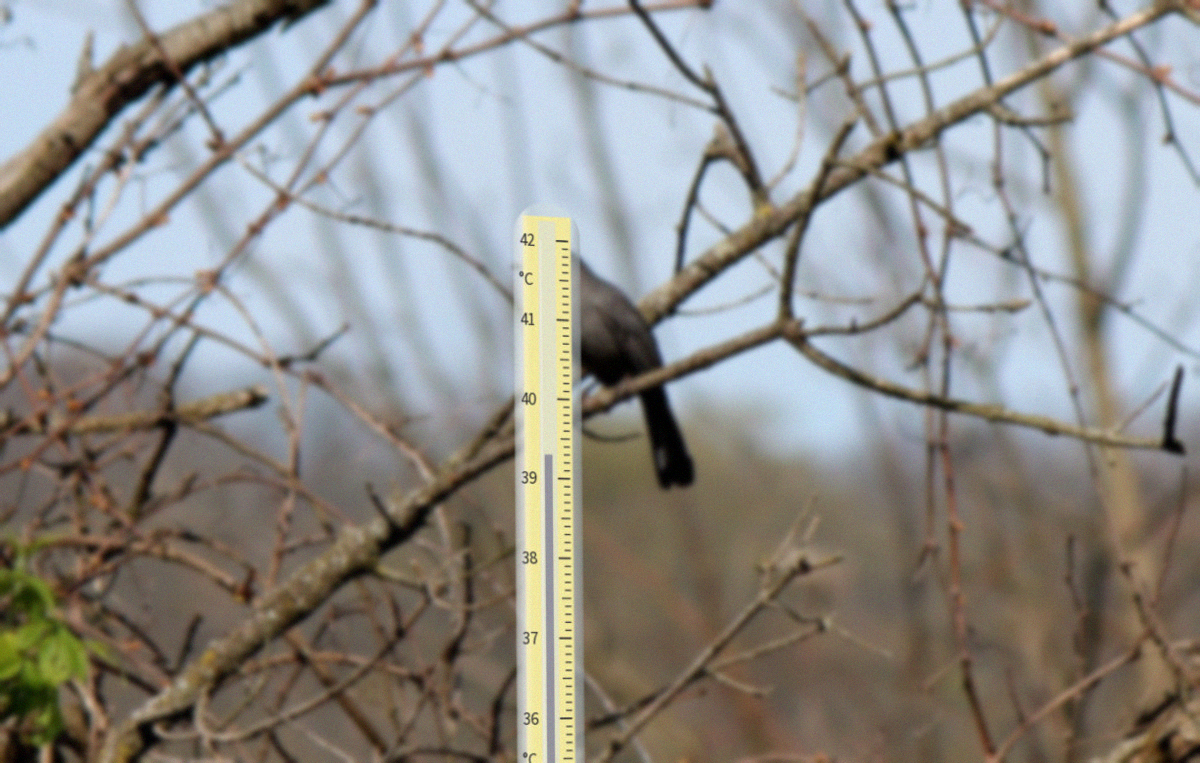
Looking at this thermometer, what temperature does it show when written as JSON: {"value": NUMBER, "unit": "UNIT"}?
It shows {"value": 39.3, "unit": "°C"}
